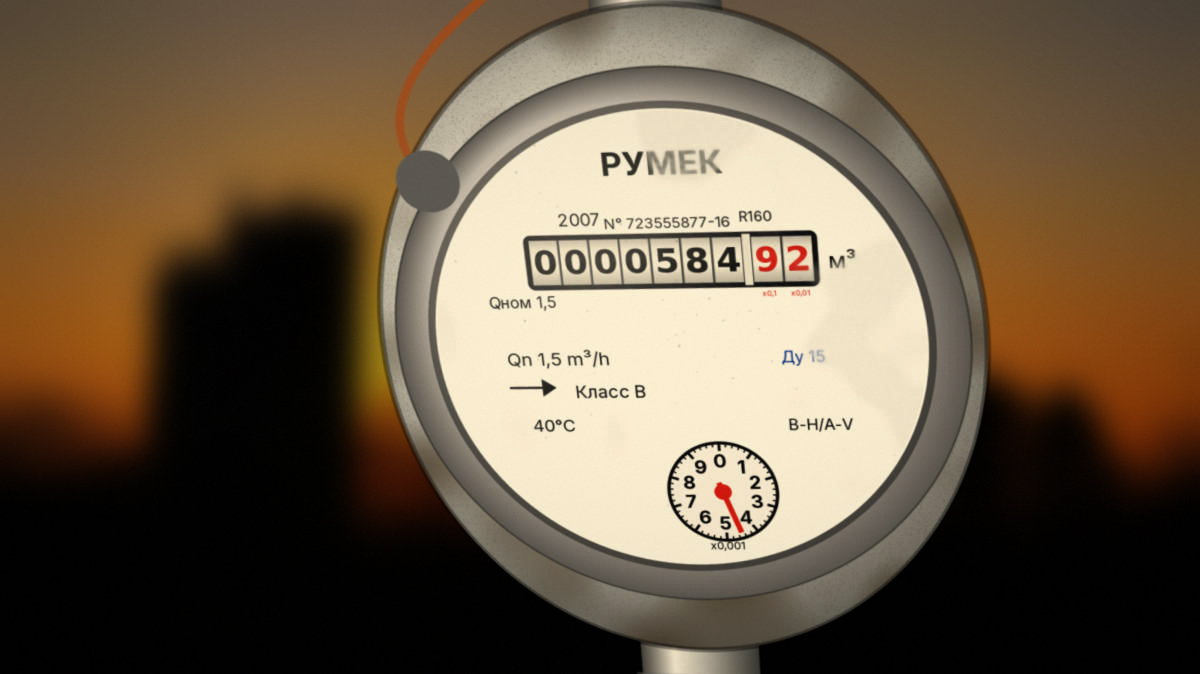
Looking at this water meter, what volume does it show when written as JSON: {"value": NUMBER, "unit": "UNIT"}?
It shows {"value": 584.924, "unit": "m³"}
